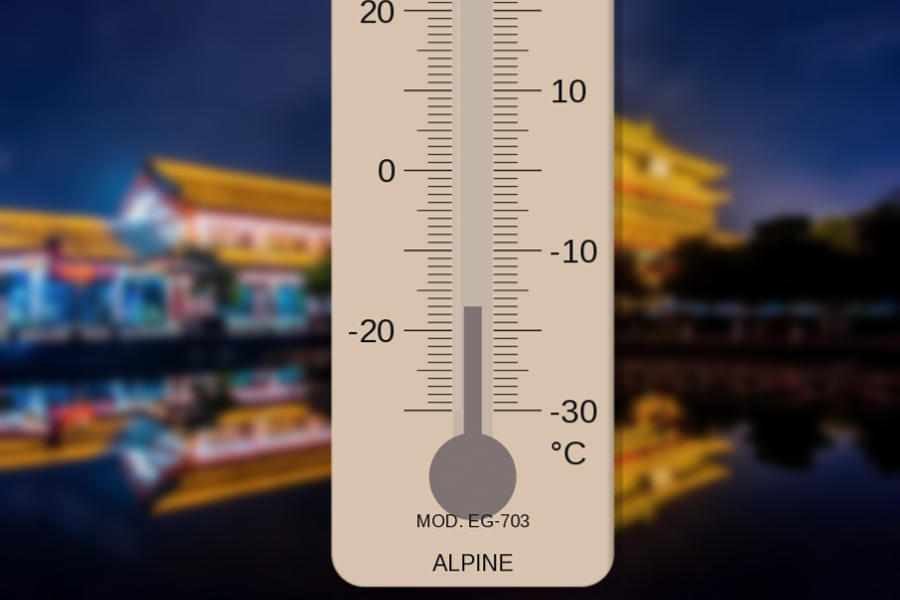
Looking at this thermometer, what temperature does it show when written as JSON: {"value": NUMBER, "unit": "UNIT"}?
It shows {"value": -17, "unit": "°C"}
